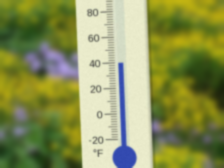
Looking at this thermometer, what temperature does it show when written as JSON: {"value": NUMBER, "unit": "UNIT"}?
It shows {"value": 40, "unit": "°F"}
